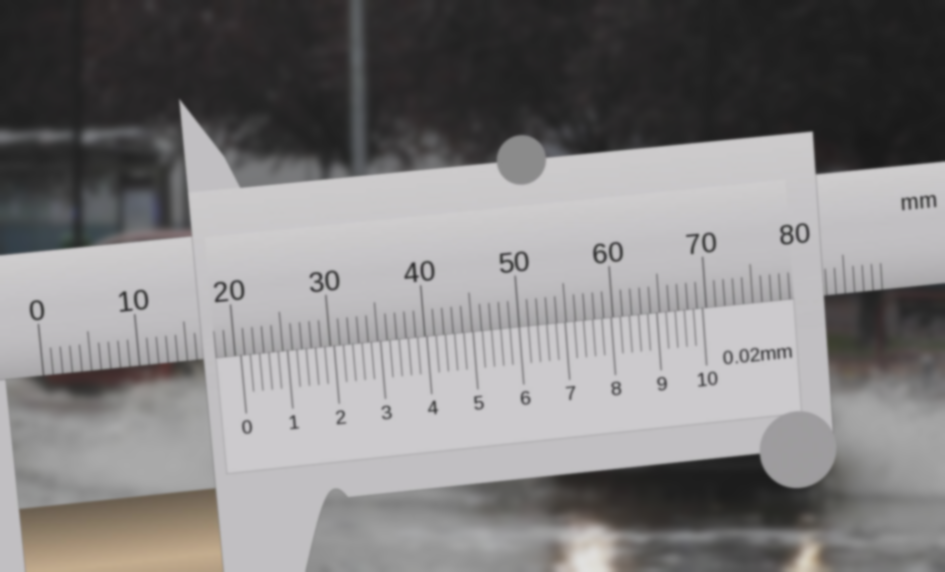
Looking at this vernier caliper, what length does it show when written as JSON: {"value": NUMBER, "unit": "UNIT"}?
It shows {"value": 20.6, "unit": "mm"}
